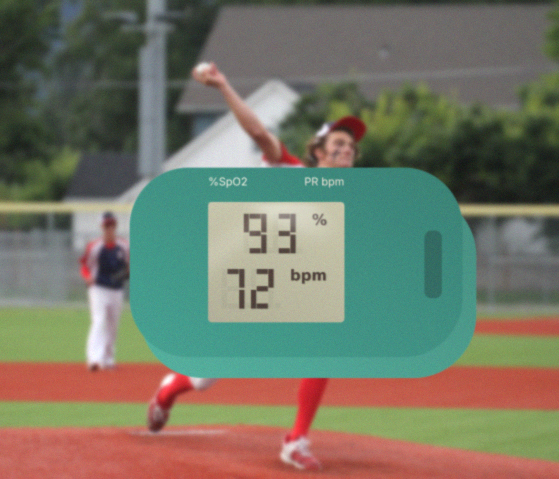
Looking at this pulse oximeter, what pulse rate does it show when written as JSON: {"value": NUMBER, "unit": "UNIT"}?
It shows {"value": 72, "unit": "bpm"}
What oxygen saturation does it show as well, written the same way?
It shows {"value": 93, "unit": "%"}
